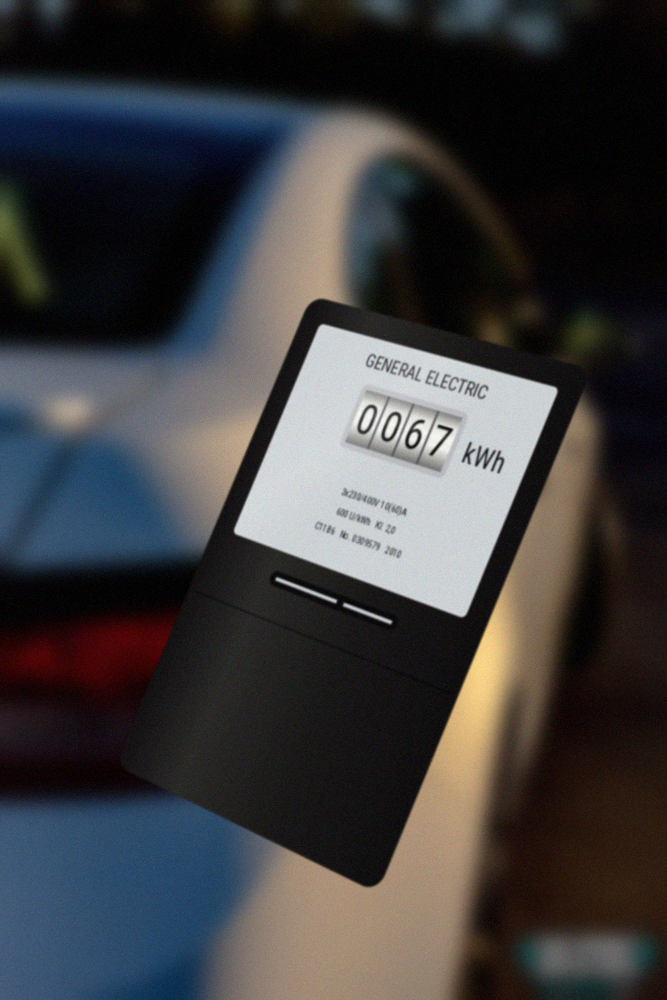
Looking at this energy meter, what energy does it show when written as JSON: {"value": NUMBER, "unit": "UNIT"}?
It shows {"value": 67, "unit": "kWh"}
